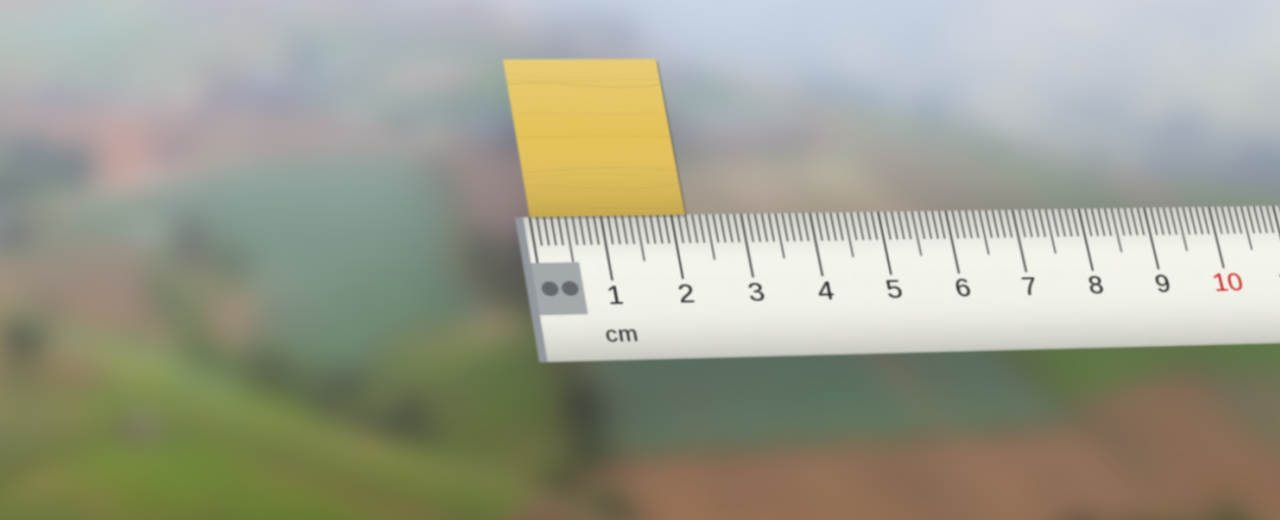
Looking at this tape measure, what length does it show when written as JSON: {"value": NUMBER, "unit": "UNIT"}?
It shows {"value": 2.2, "unit": "cm"}
